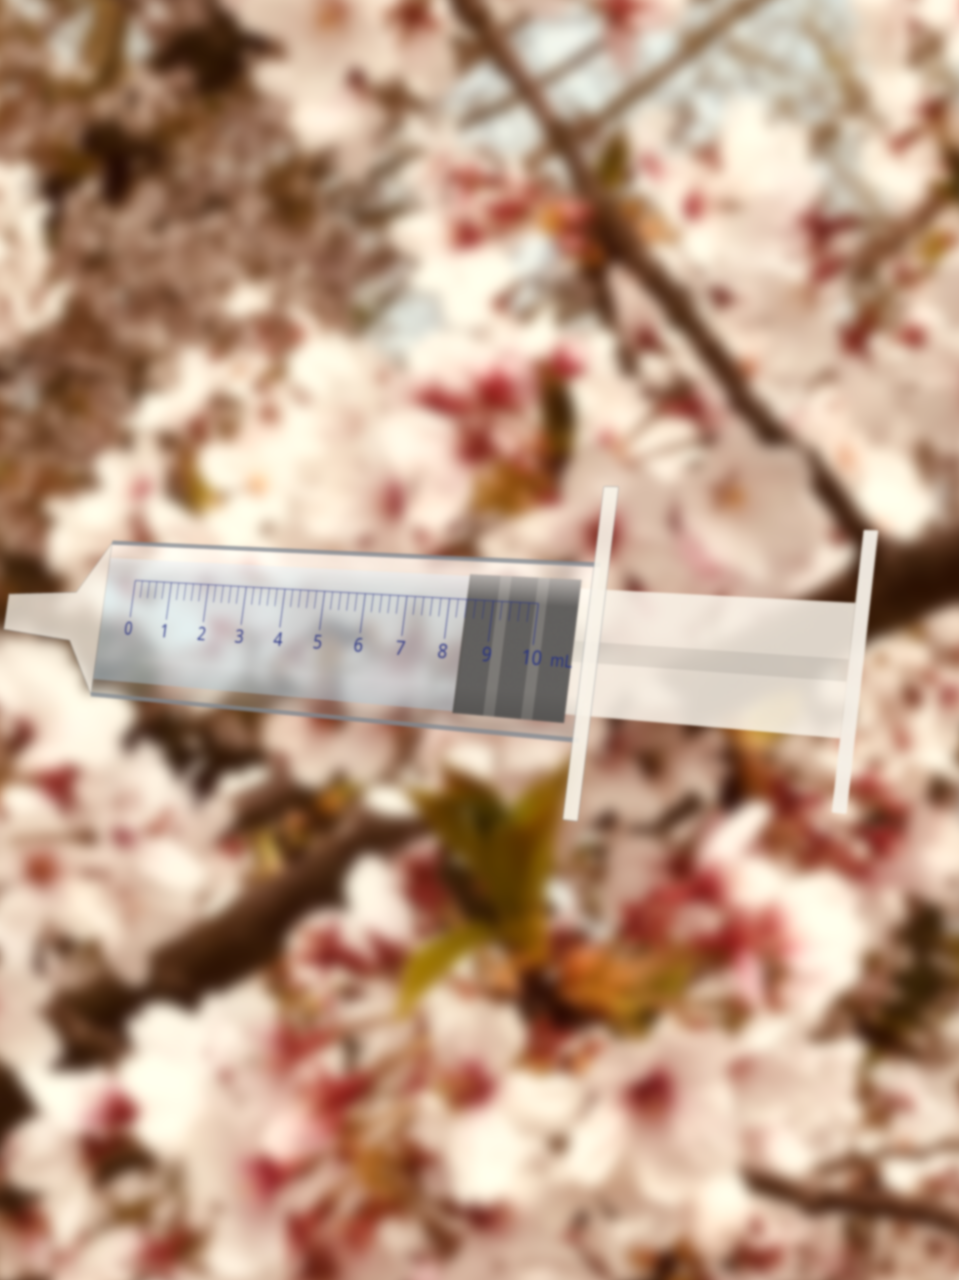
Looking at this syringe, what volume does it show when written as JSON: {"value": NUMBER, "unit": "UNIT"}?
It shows {"value": 8.4, "unit": "mL"}
